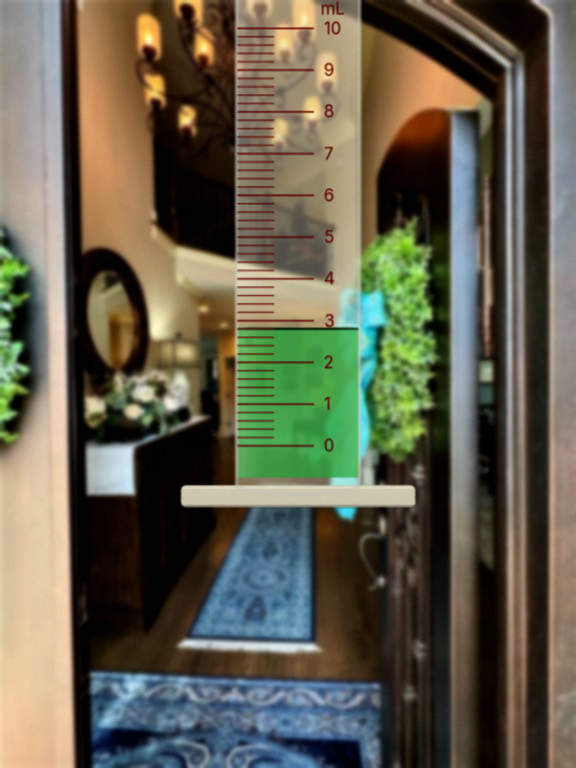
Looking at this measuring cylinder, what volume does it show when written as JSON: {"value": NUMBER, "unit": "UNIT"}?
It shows {"value": 2.8, "unit": "mL"}
